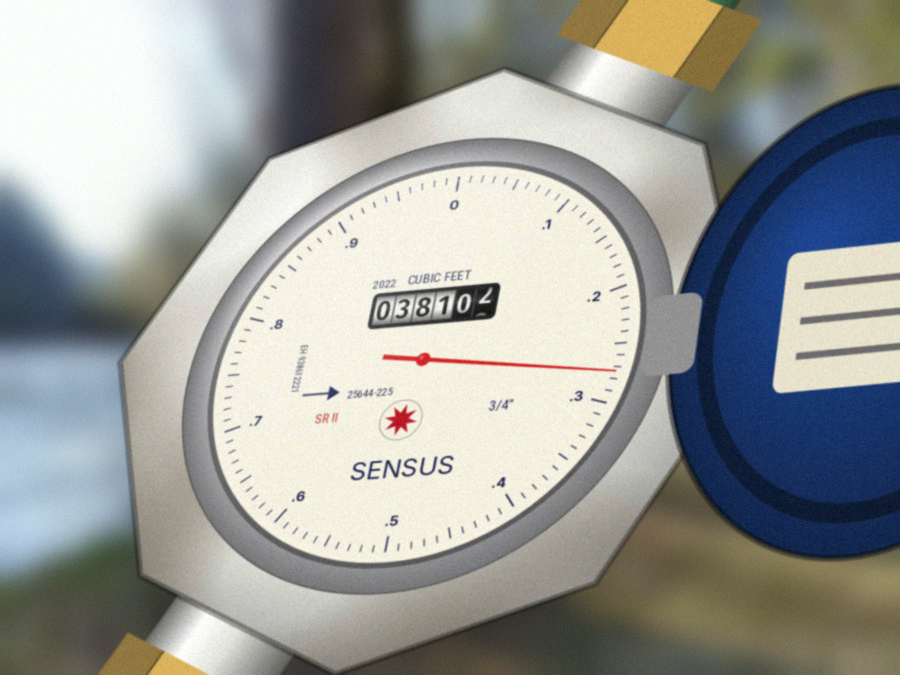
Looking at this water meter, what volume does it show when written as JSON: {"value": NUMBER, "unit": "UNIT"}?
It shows {"value": 38102.27, "unit": "ft³"}
